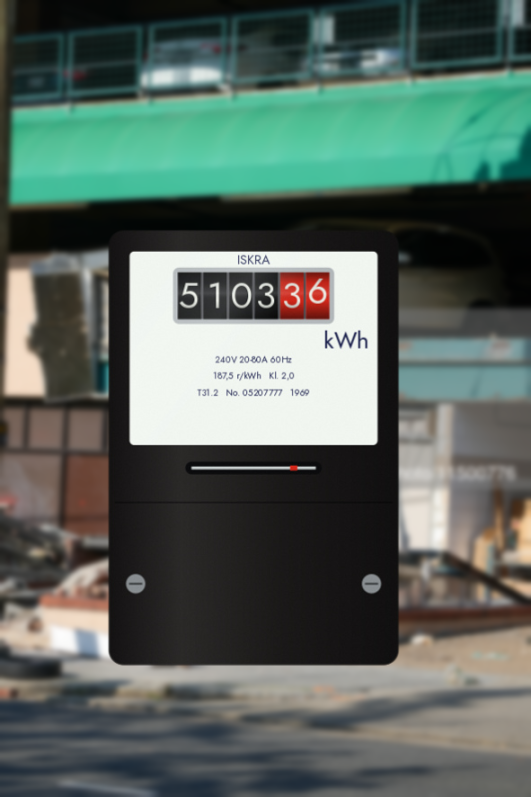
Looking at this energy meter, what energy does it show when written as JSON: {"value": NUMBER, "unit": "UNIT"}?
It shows {"value": 5103.36, "unit": "kWh"}
